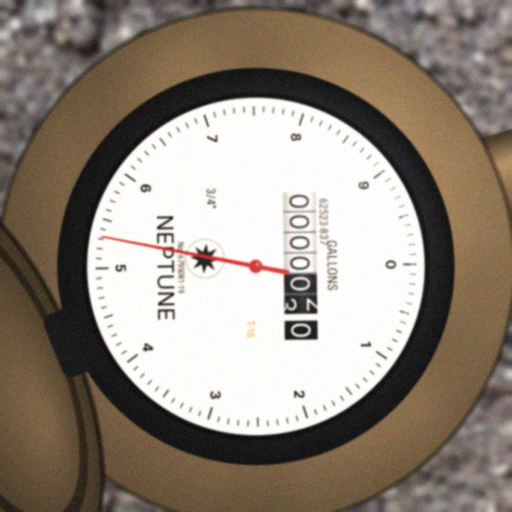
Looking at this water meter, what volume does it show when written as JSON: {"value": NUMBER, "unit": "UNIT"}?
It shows {"value": 25.3, "unit": "gal"}
